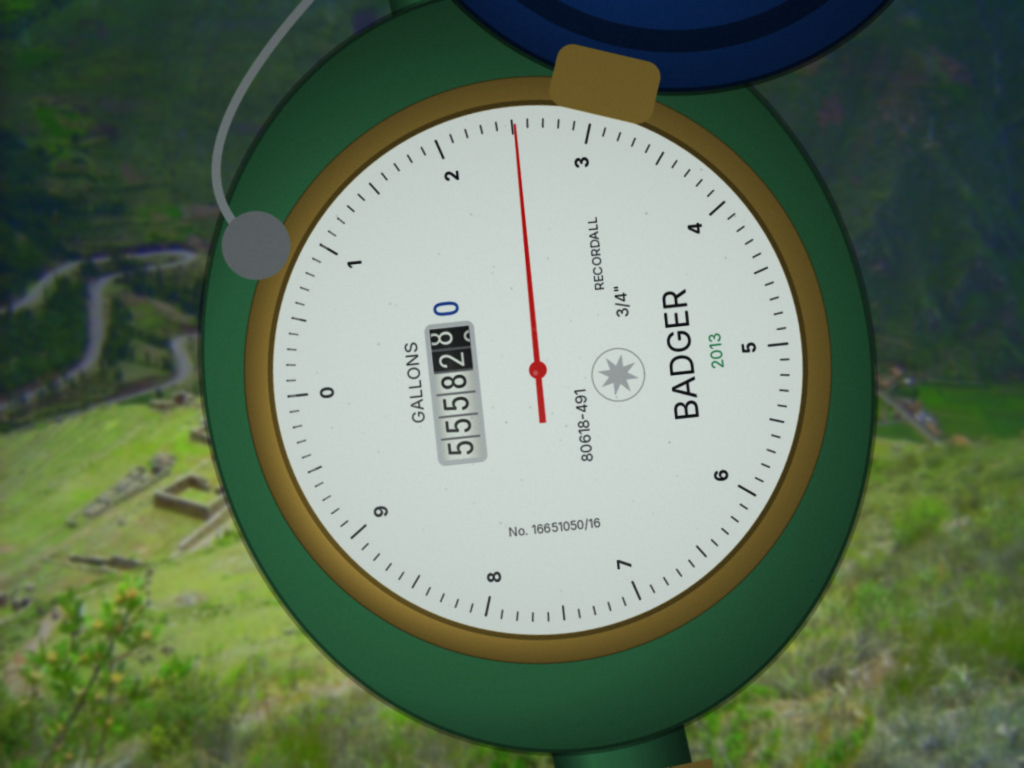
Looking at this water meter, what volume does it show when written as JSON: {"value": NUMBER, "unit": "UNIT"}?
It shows {"value": 5558282.5, "unit": "gal"}
